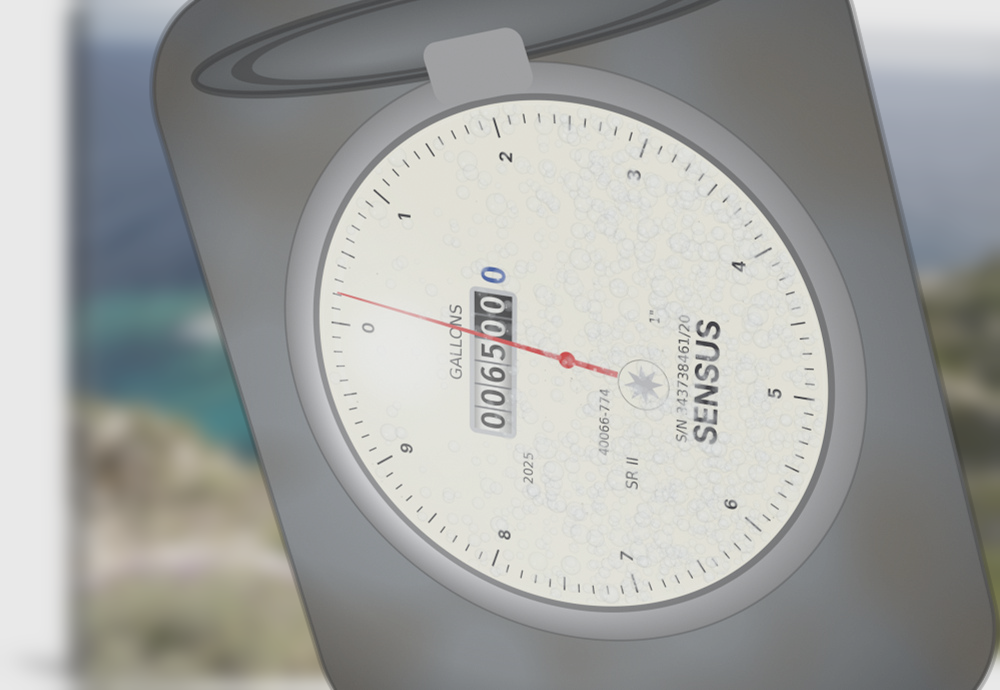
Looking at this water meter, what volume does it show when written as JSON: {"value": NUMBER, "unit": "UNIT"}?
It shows {"value": 65000.2, "unit": "gal"}
